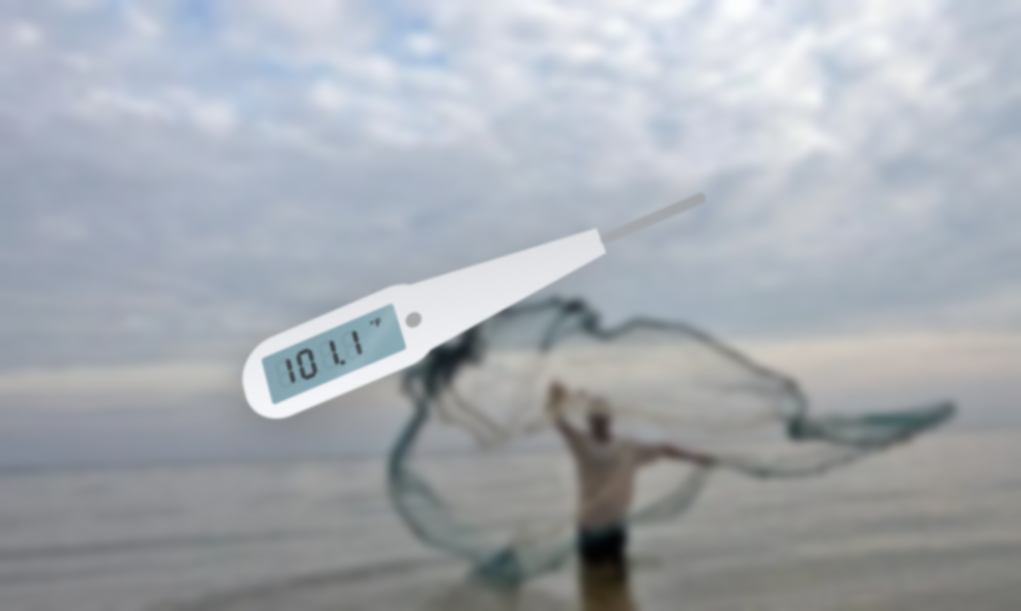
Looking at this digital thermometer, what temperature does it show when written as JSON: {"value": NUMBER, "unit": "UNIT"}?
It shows {"value": 101.1, "unit": "°F"}
